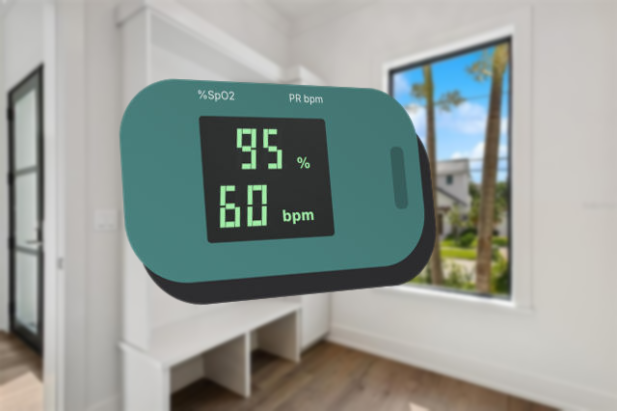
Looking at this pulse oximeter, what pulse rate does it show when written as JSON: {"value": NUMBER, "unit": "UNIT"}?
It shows {"value": 60, "unit": "bpm"}
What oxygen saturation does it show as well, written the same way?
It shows {"value": 95, "unit": "%"}
